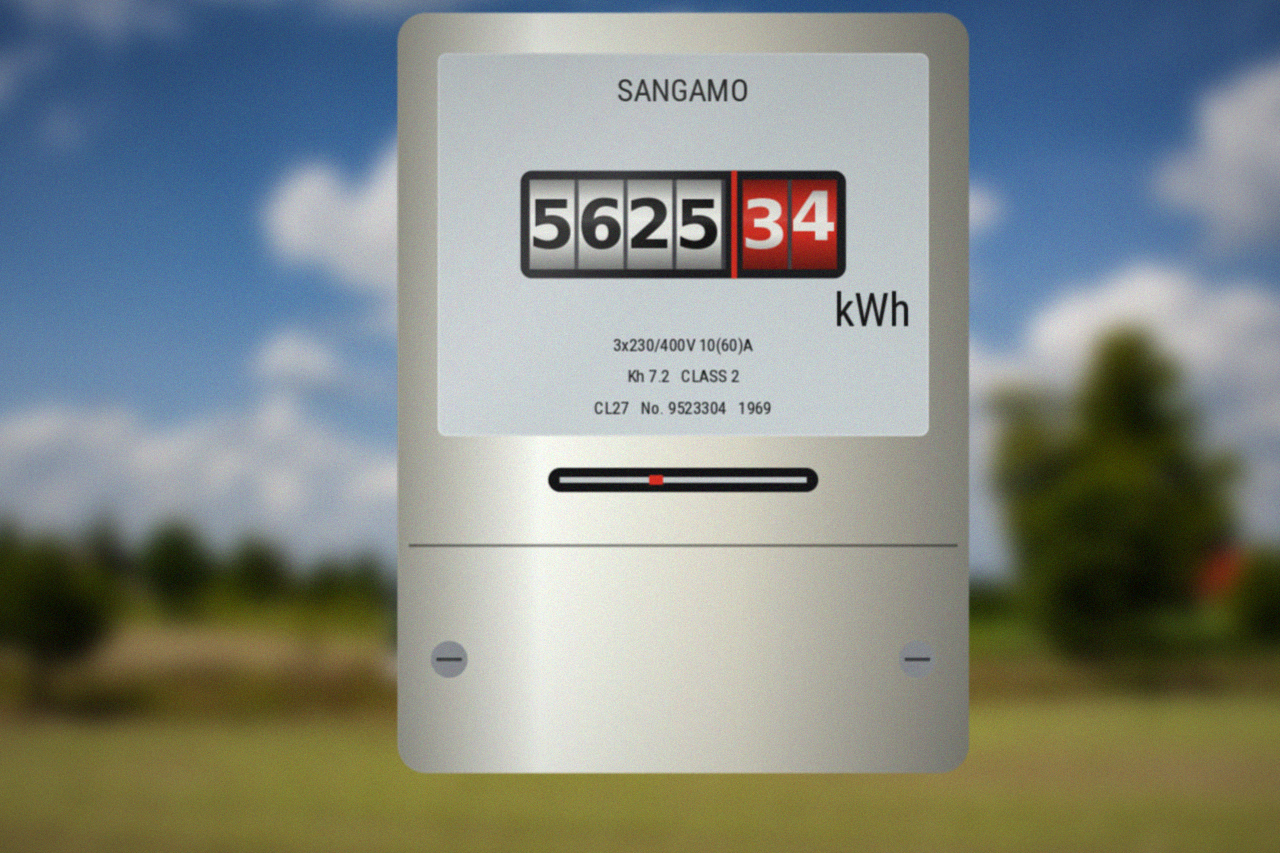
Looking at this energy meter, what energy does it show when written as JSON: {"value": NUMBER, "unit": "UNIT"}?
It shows {"value": 5625.34, "unit": "kWh"}
